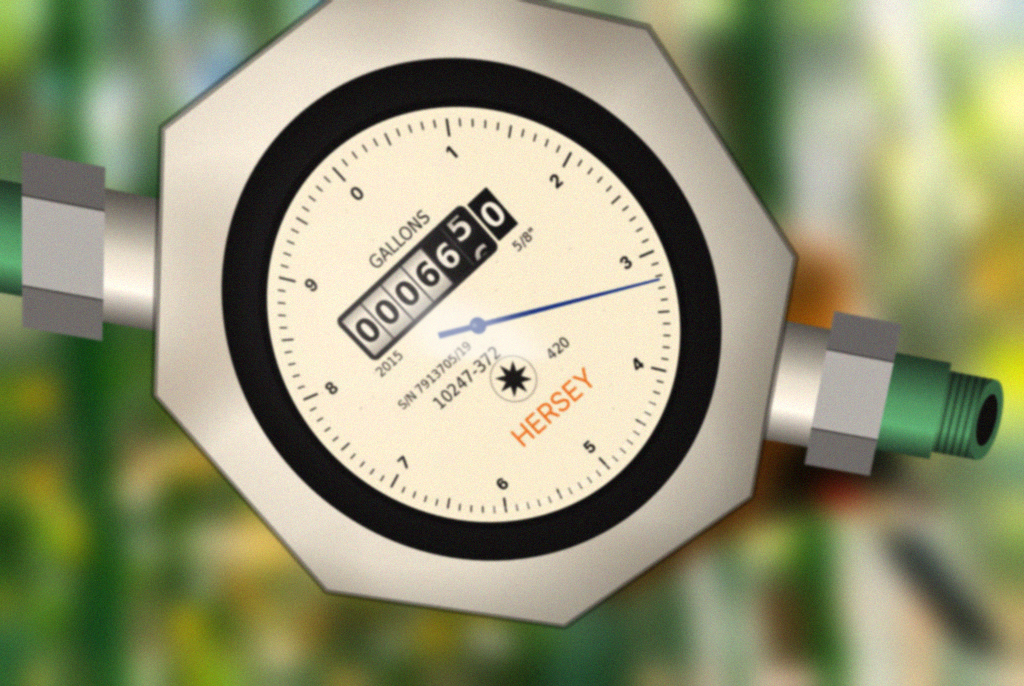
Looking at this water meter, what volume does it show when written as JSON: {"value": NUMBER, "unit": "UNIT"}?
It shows {"value": 6653.2, "unit": "gal"}
